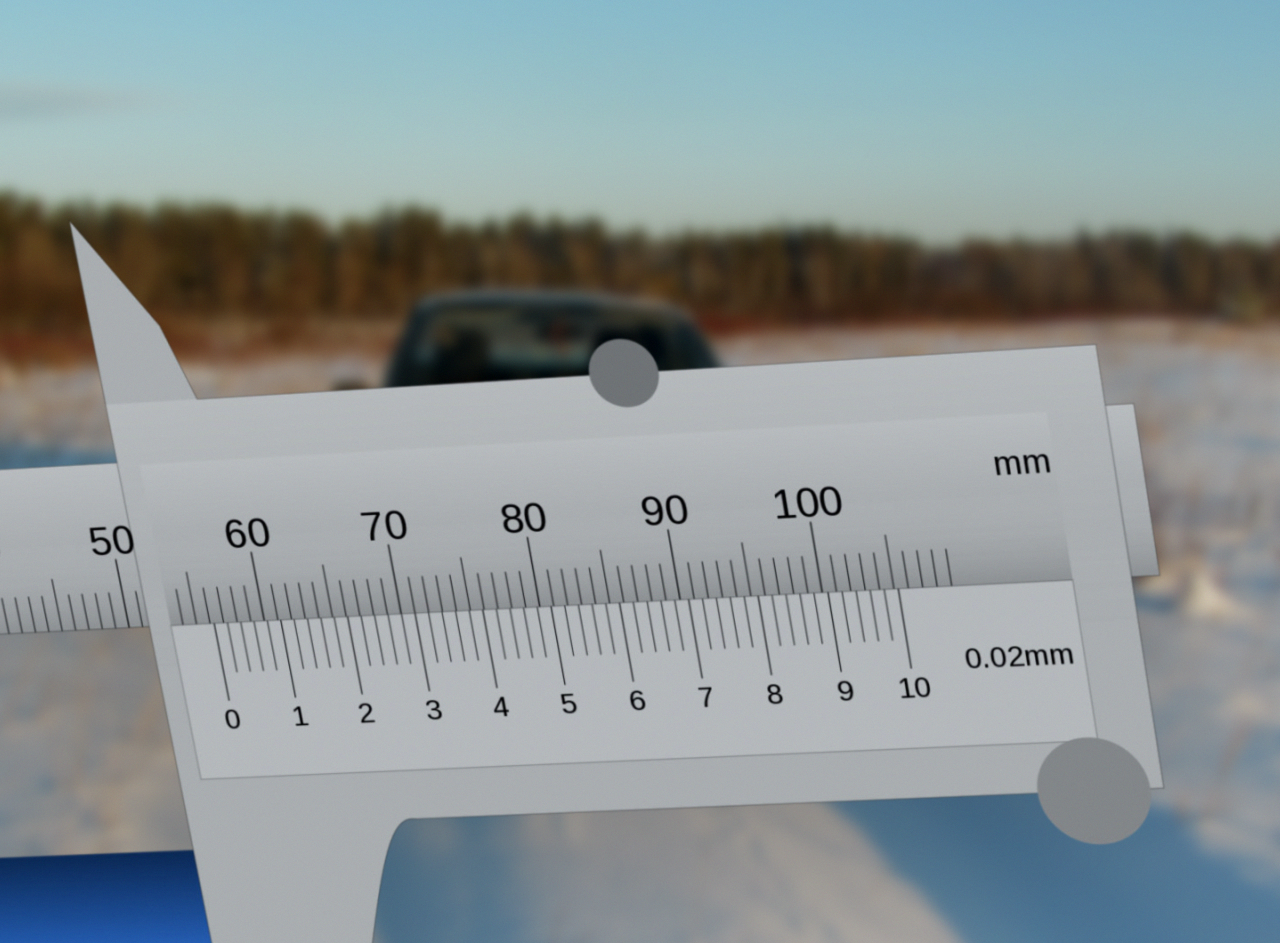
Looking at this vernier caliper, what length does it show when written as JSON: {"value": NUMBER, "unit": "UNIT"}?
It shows {"value": 56.3, "unit": "mm"}
